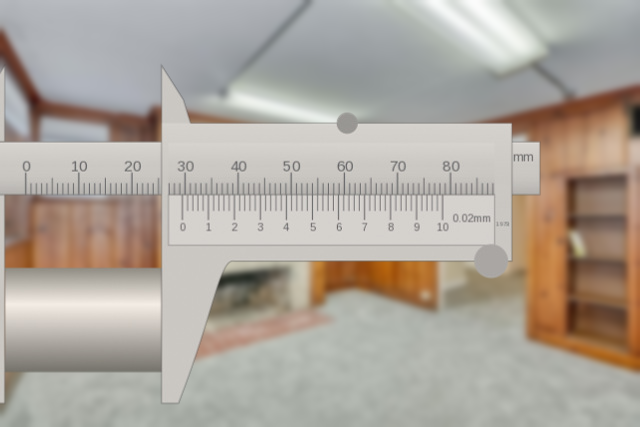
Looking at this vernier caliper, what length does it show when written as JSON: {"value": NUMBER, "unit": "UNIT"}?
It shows {"value": 29.5, "unit": "mm"}
